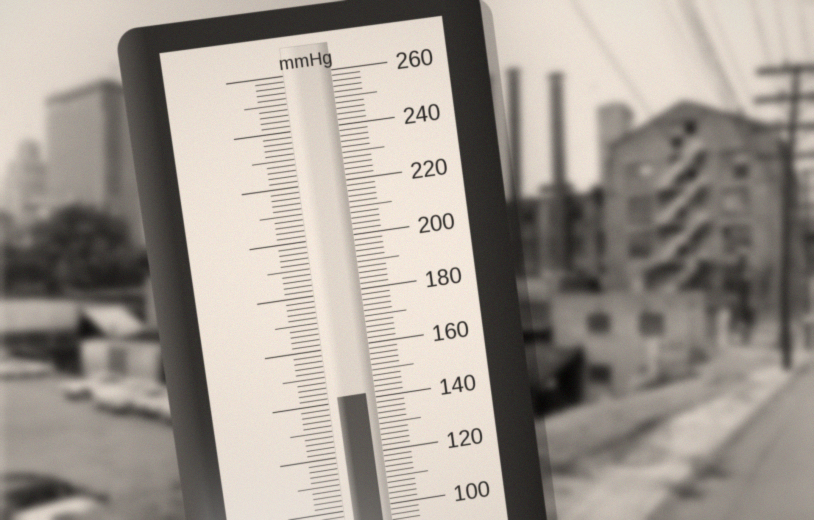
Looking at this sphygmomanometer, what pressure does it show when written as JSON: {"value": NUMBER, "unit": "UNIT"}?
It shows {"value": 142, "unit": "mmHg"}
